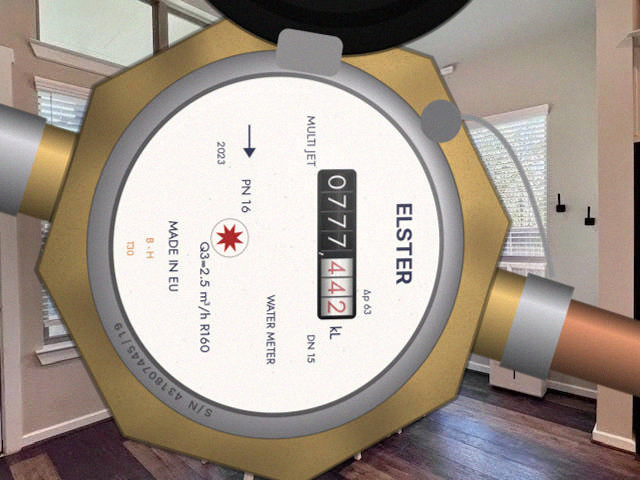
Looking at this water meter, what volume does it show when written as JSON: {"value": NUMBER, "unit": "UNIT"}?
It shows {"value": 777.442, "unit": "kL"}
